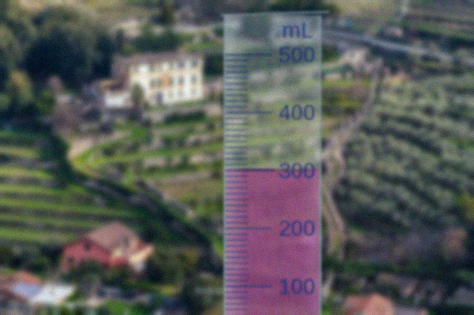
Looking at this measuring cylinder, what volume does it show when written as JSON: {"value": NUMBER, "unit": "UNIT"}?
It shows {"value": 300, "unit": "mL"}
